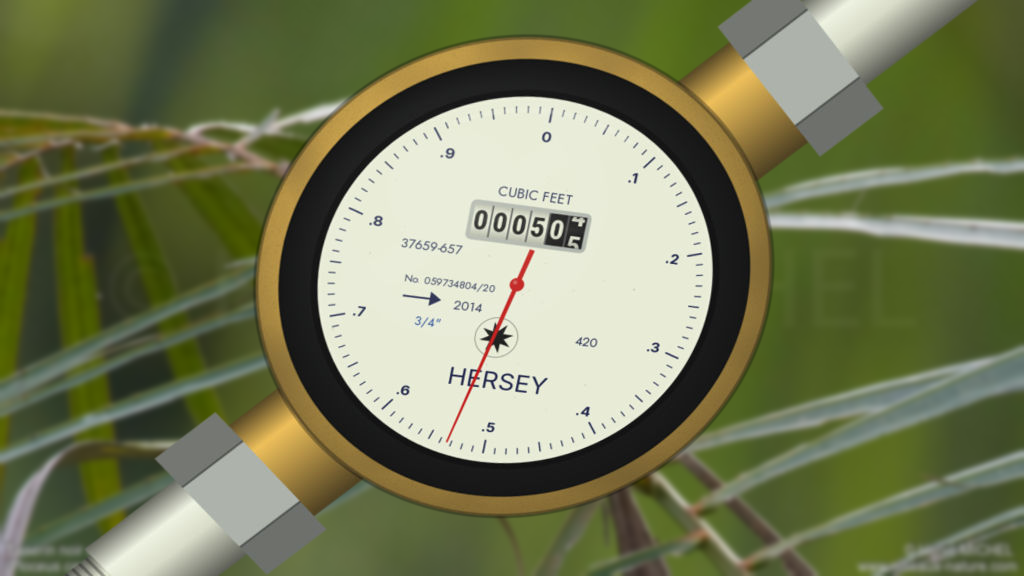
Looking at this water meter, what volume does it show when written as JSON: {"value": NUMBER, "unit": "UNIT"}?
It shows {"value": 504.53, "unit": "ft³"}
